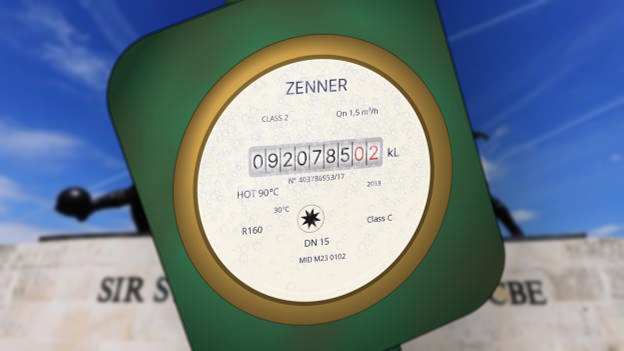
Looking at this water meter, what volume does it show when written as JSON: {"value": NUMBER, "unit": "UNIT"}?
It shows {"value": 920785.02, "unit": "kL"}
